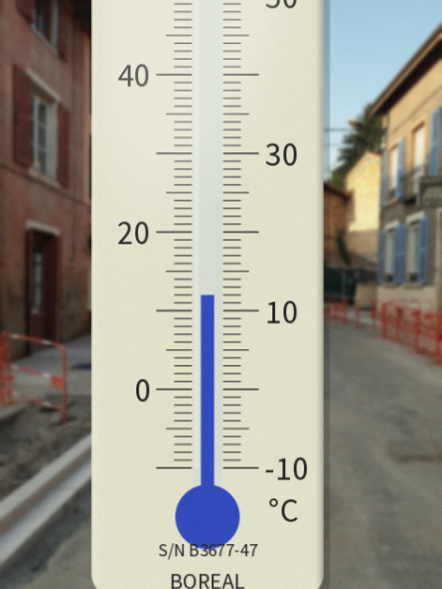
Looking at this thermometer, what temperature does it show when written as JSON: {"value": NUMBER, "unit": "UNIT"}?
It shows {"value": 12, "unit": "°C"}
